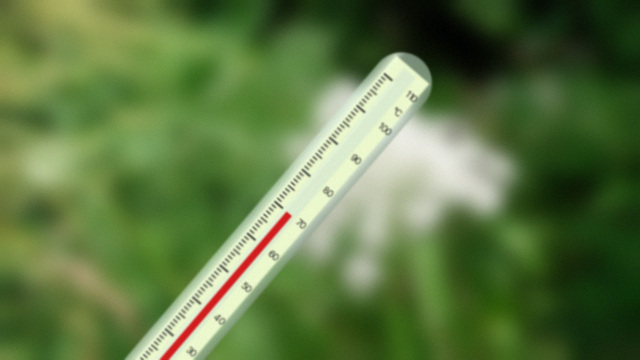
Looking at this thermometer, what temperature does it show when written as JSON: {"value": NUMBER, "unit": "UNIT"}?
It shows {"value": 70, "unit": "°C"}
